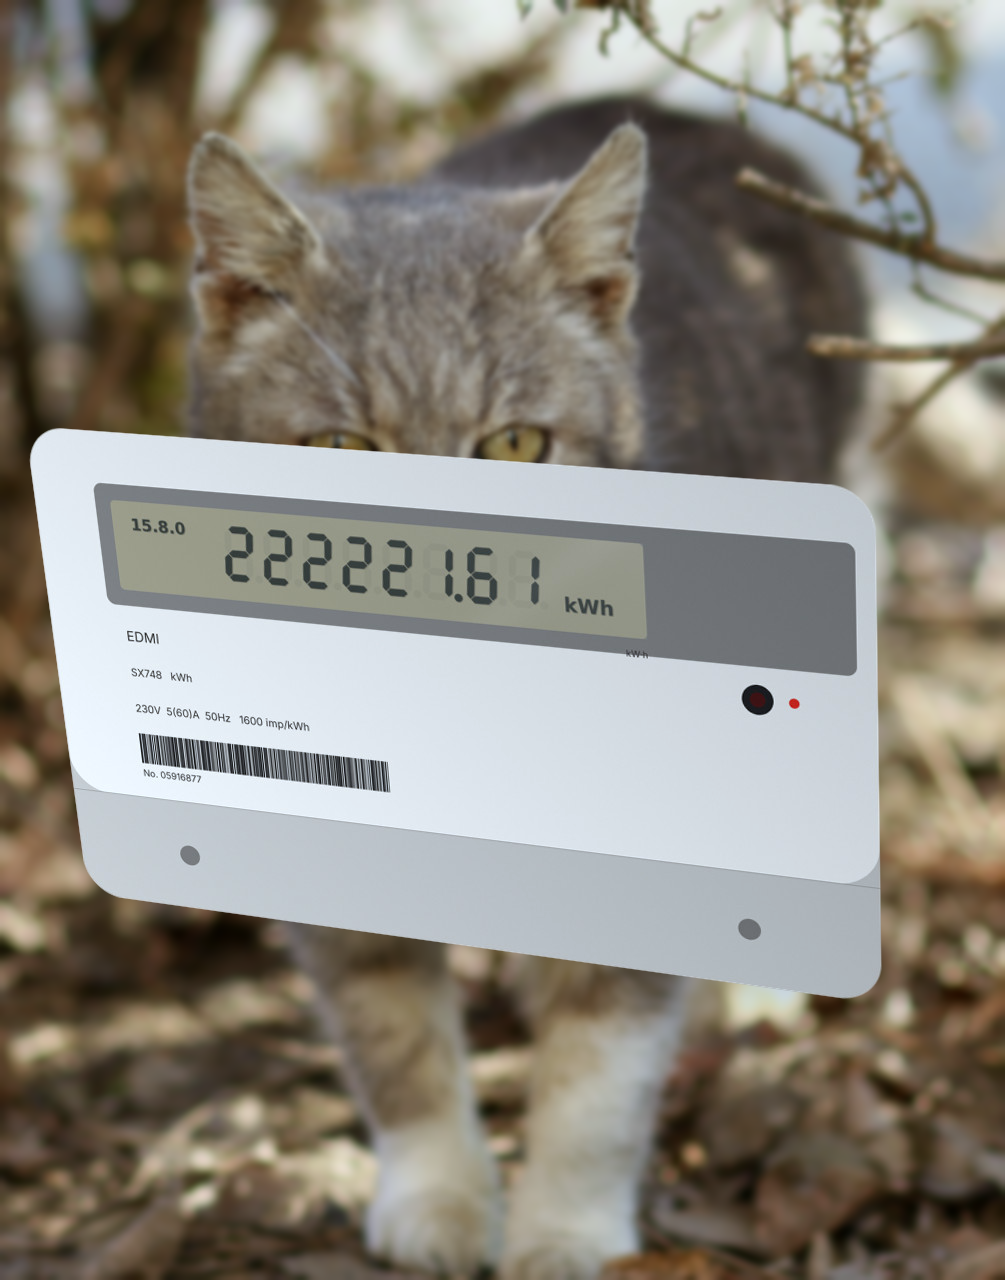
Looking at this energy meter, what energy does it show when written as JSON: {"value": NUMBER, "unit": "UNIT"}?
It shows {"value": 222221.61, "unit": "kWh"}
